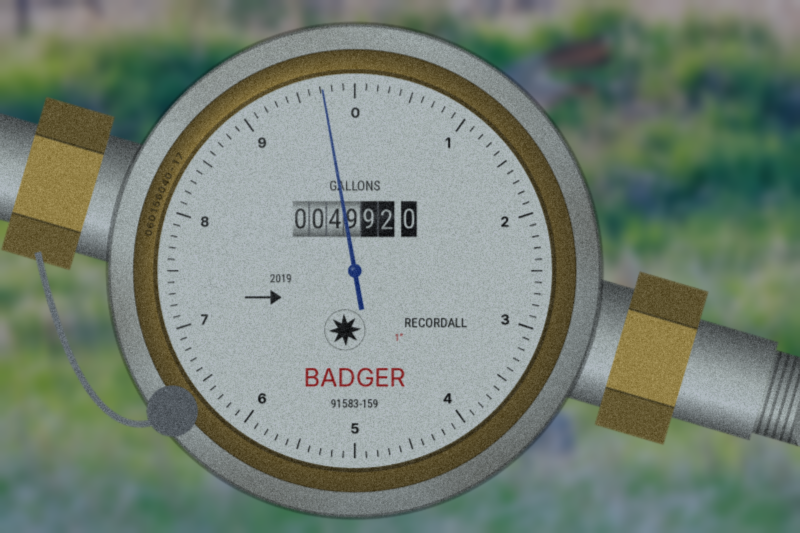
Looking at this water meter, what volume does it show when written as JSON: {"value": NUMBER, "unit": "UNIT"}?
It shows {"value": 49919.7, "unit": "gal"}
